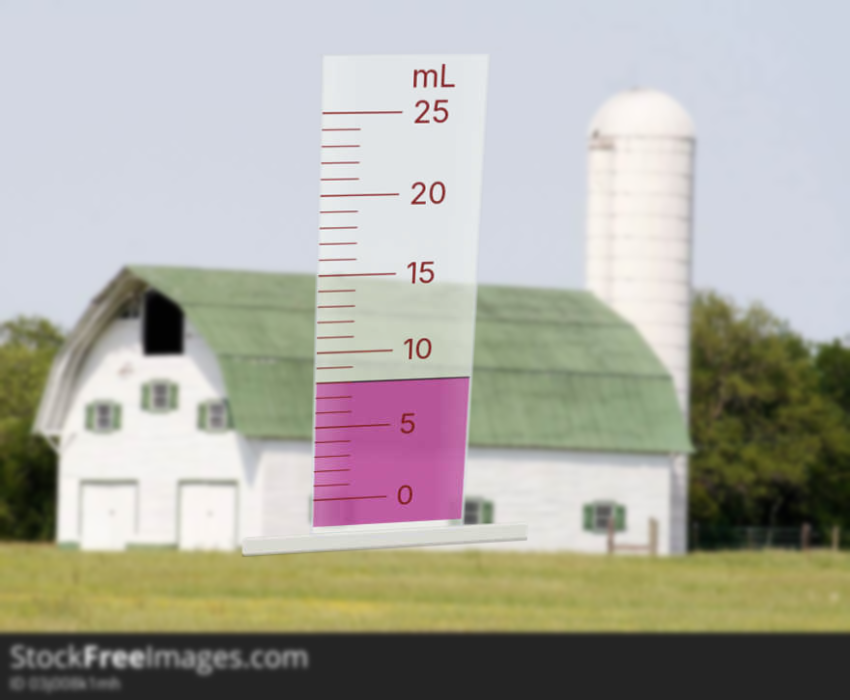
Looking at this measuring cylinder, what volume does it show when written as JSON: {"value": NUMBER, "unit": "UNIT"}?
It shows {"value": 8, "unit": "mL"}
